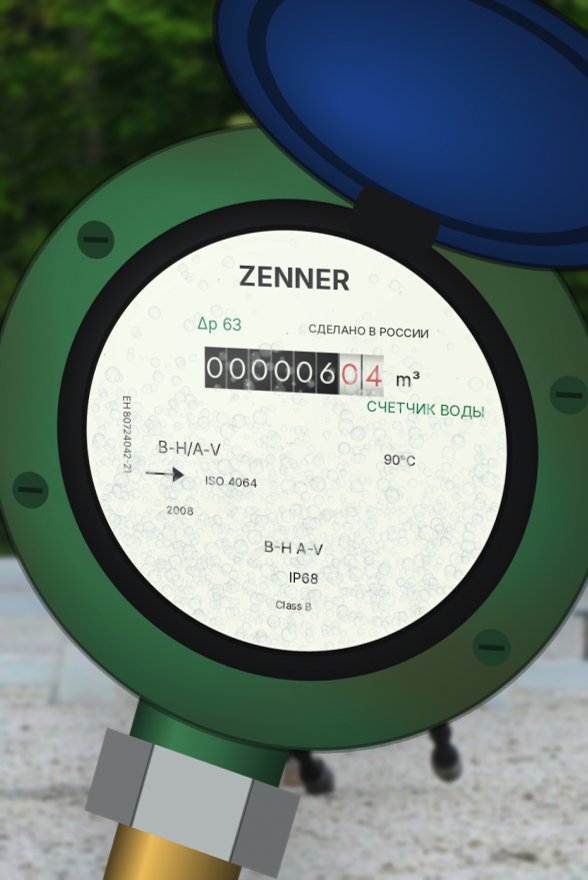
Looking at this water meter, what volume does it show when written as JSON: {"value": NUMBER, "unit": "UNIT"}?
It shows {"value": 6.04, "unit": "m³"}
